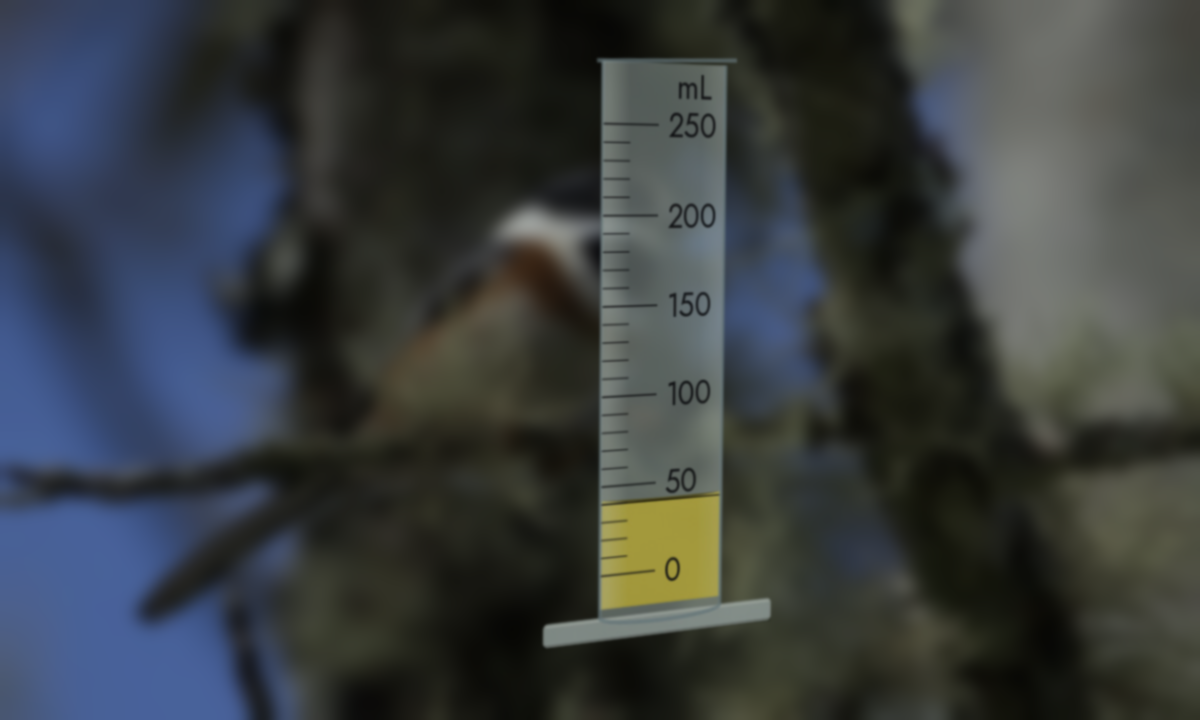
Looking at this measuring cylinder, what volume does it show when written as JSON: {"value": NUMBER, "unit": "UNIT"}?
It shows {"value": 40, "unit": "mL"}
